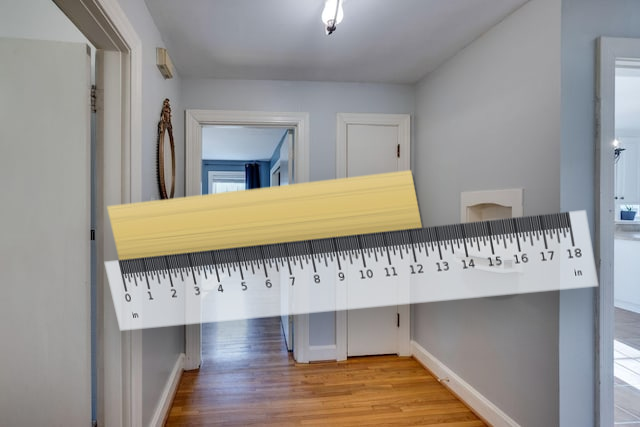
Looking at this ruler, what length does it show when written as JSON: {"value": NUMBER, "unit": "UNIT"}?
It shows {"value": 12.5, "unit": "in"}
